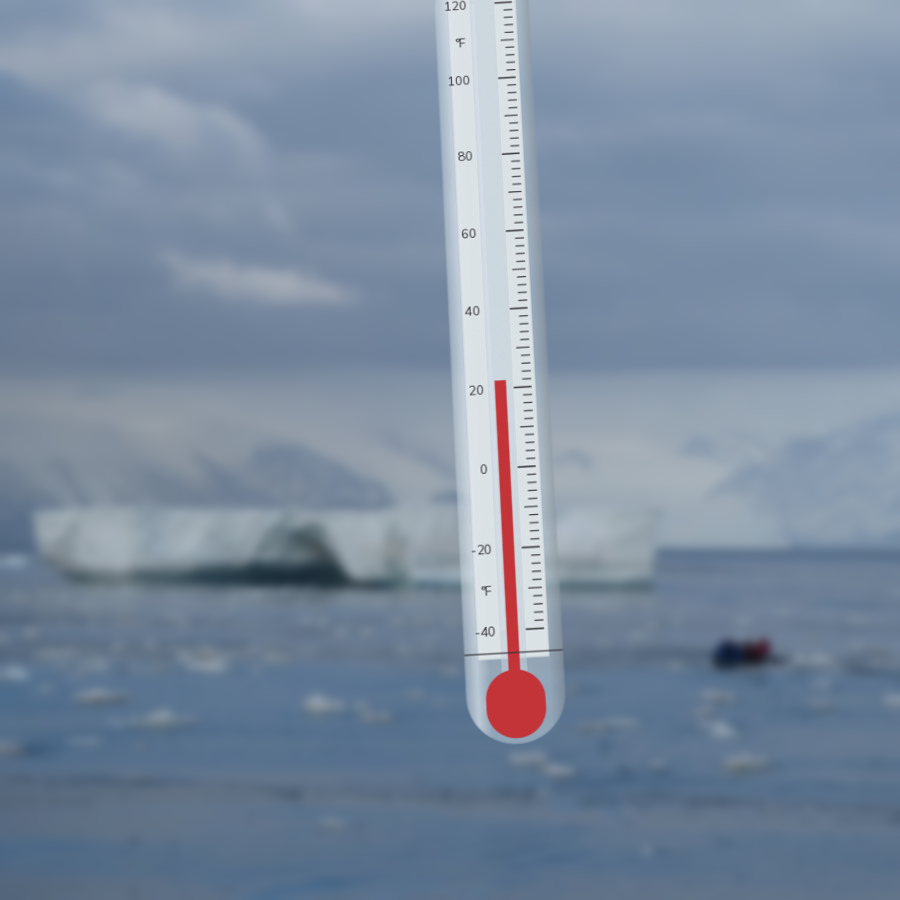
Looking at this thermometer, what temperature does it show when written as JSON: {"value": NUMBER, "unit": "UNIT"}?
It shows {"value": 22, "unit": "°F"}
